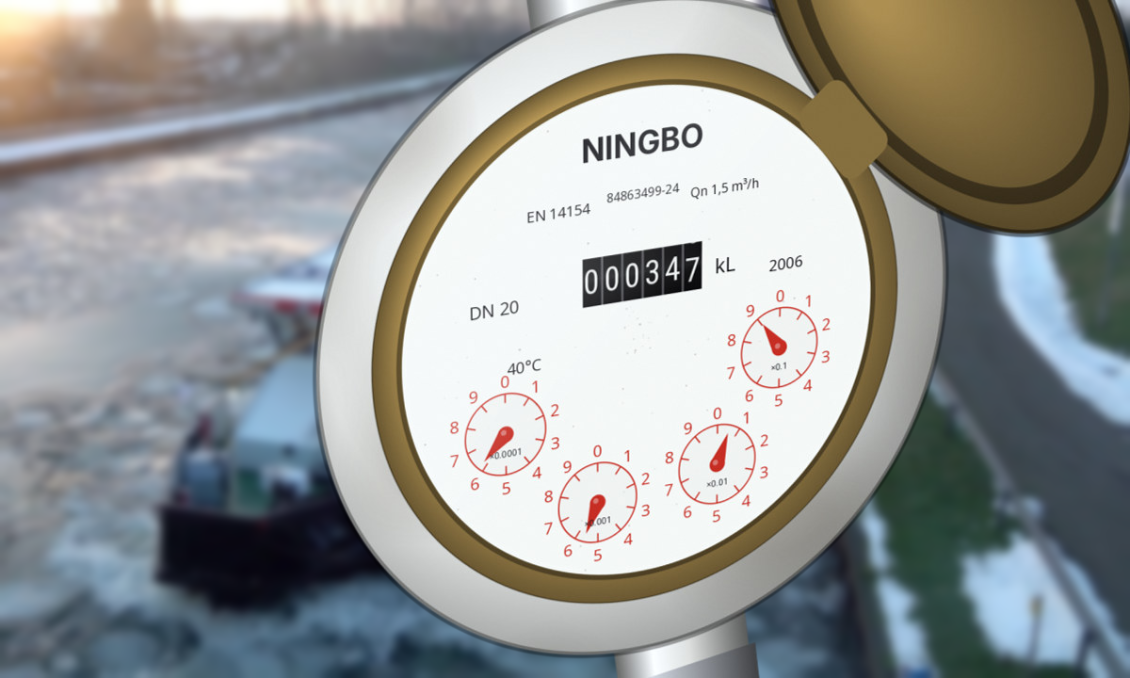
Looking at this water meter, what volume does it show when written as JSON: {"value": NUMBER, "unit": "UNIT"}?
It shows {"value": 346.9056, "unit": "kL"}
